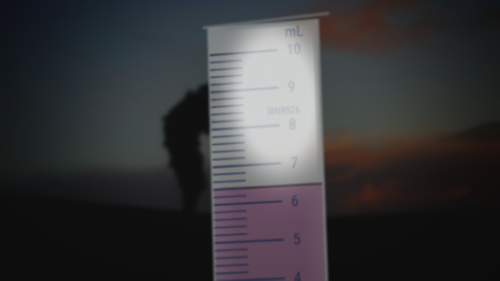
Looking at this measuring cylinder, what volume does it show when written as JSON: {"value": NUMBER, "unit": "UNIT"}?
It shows {"value": 6.4, "unit": "mL"}
